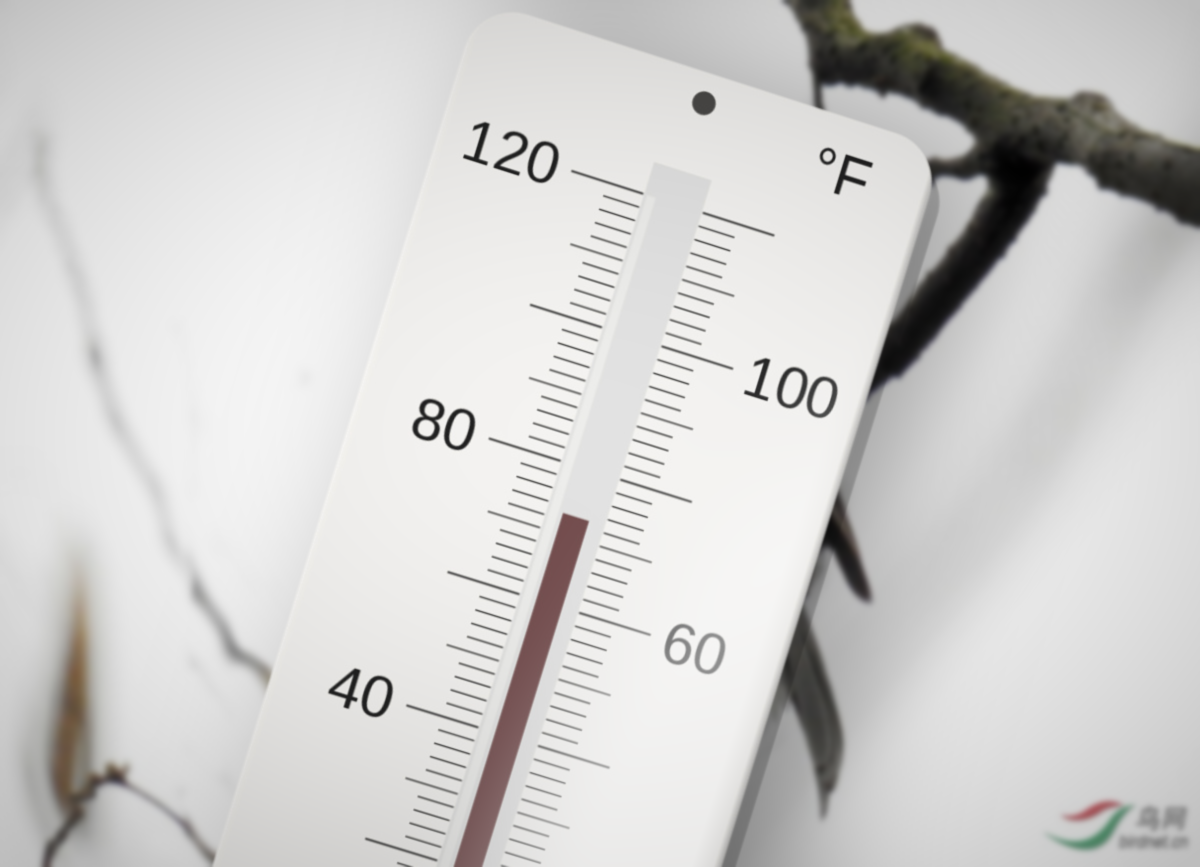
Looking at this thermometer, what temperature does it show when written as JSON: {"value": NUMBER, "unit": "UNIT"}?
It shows {"value": 73, "unit": "°F"}
